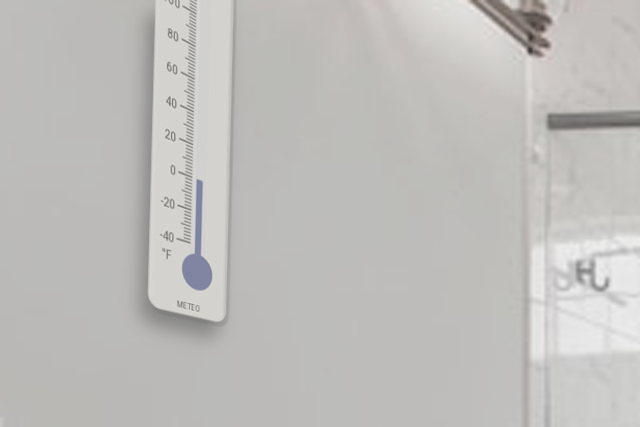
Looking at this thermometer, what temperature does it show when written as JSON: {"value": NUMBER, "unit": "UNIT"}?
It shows {"value": 0, "unit": "°F"}
